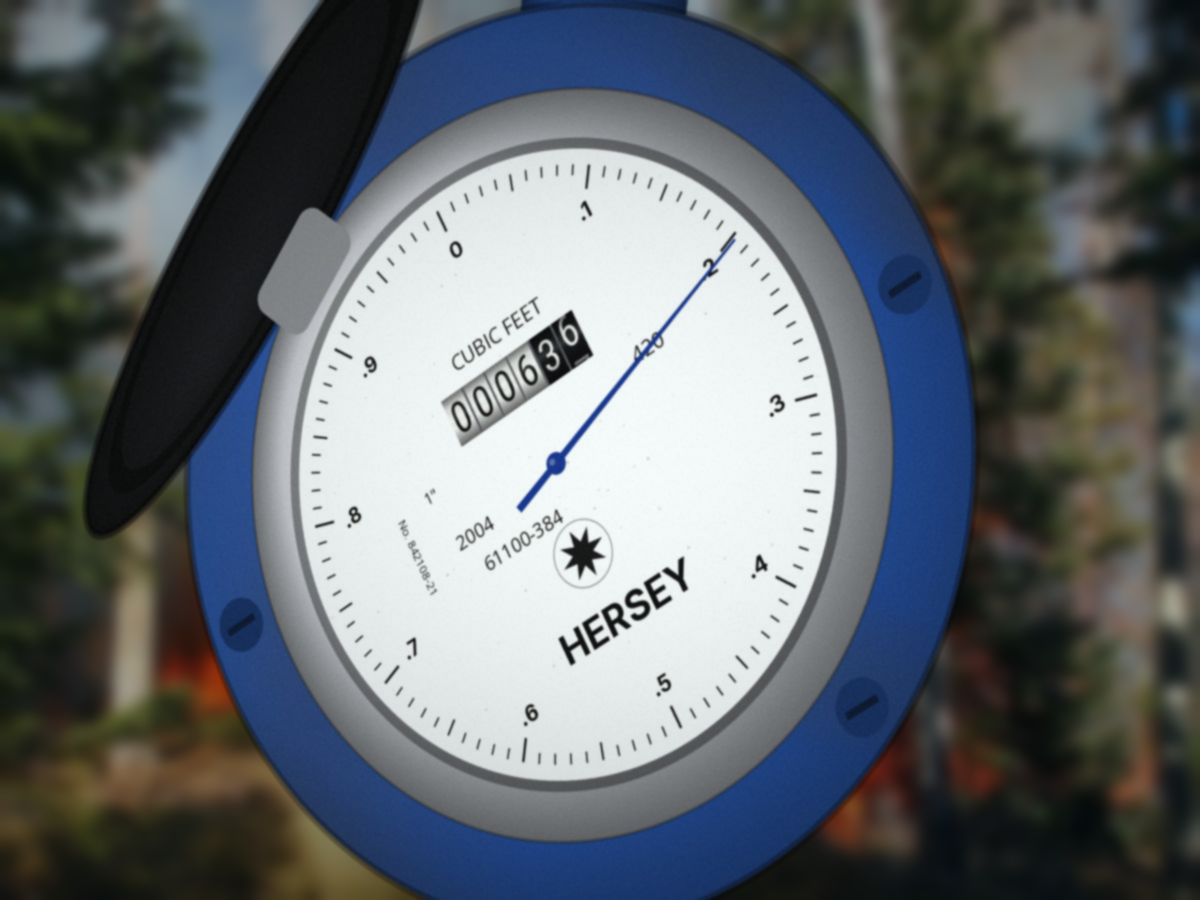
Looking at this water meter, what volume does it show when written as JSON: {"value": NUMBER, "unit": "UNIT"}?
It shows {"value": 636.20, "unit": "ft³"}
